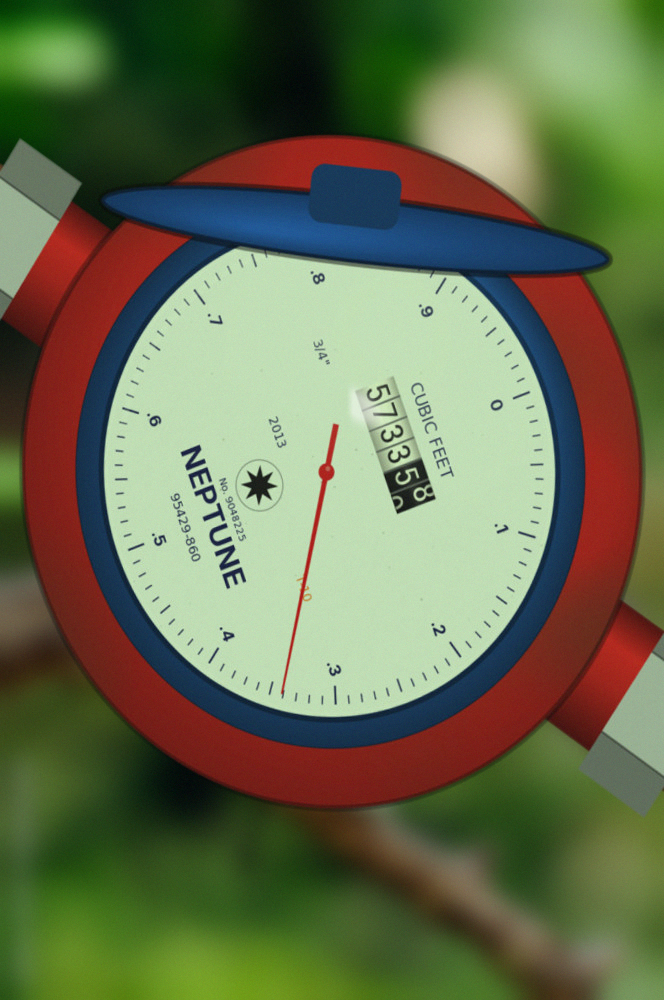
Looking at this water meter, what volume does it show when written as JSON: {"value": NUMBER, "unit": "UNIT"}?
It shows {"value": 573358.34, "unit": "ft³"}
